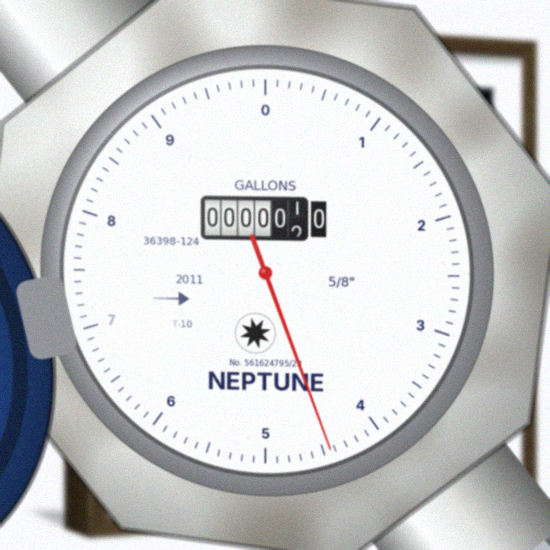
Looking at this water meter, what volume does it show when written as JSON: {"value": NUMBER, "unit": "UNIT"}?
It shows {"value": 14.4, "unit": "gal"}
